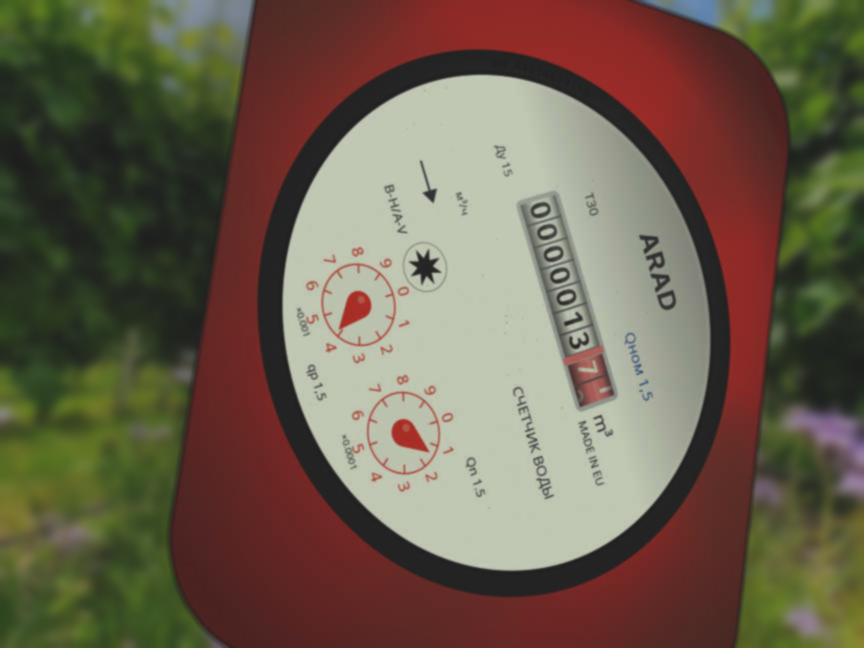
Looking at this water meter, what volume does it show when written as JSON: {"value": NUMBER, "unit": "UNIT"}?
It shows {"value": 13.7141, "unit": "m³"}
